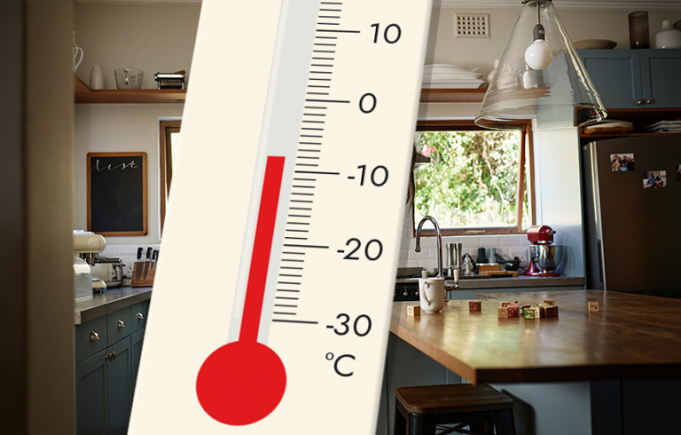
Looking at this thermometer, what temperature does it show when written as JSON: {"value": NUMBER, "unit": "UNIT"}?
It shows {"value": -8, "unit": "°C"}
